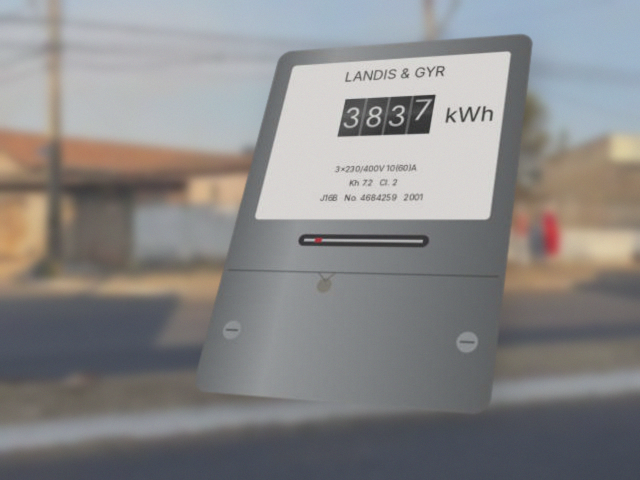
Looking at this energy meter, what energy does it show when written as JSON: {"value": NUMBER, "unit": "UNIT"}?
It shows {"value": 3837, "unit": "kWh"}
